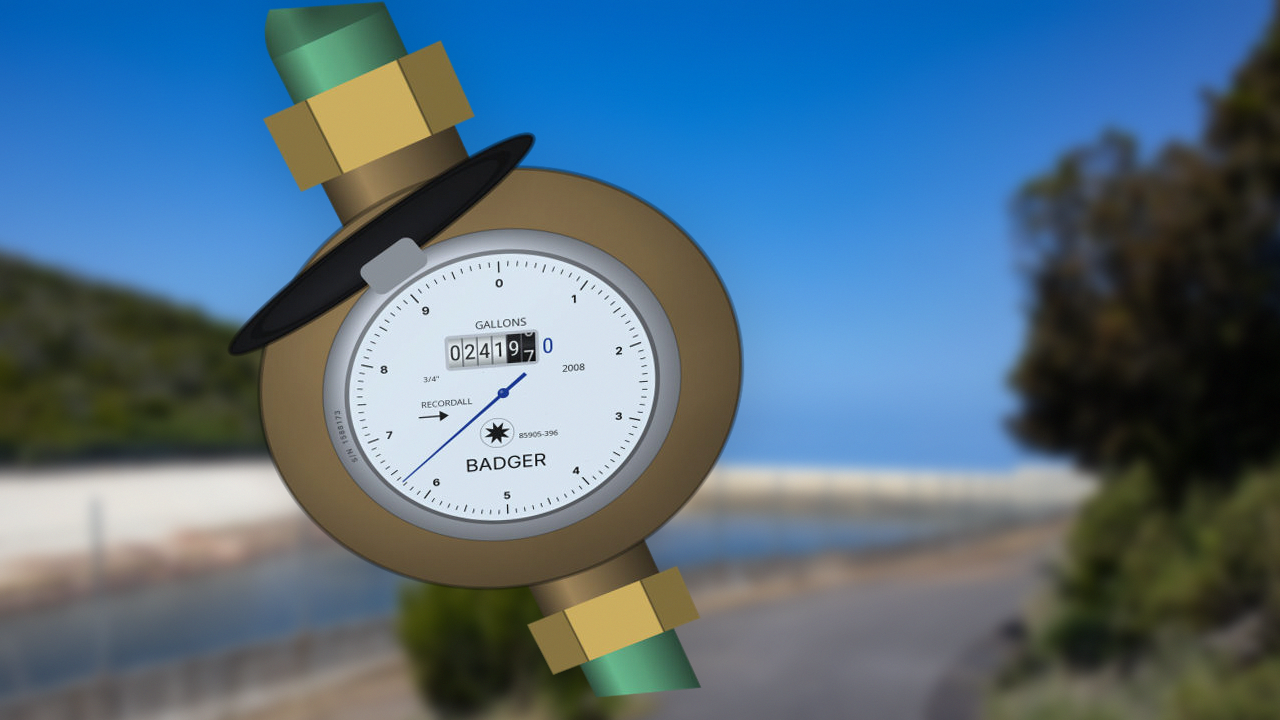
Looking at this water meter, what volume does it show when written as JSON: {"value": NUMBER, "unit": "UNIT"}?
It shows {"value": 241966.3, "unit": "gal"}
